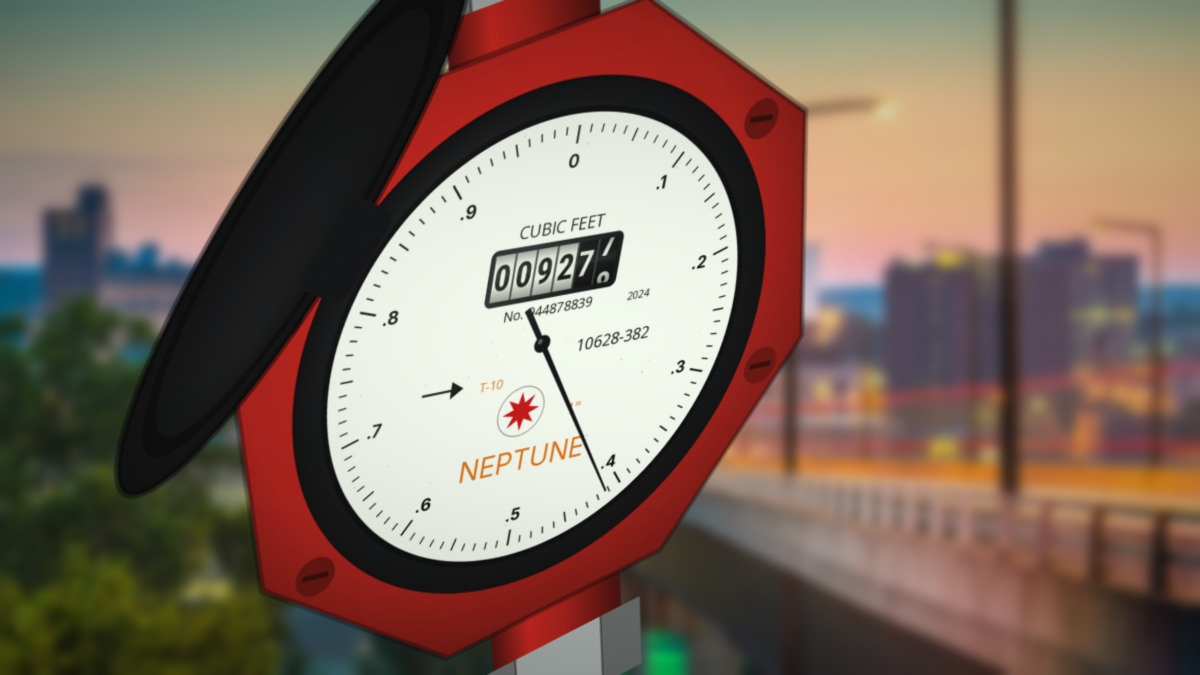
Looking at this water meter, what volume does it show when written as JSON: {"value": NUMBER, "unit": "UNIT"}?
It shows {"value": 9277.41, "unit": "ft³"}
